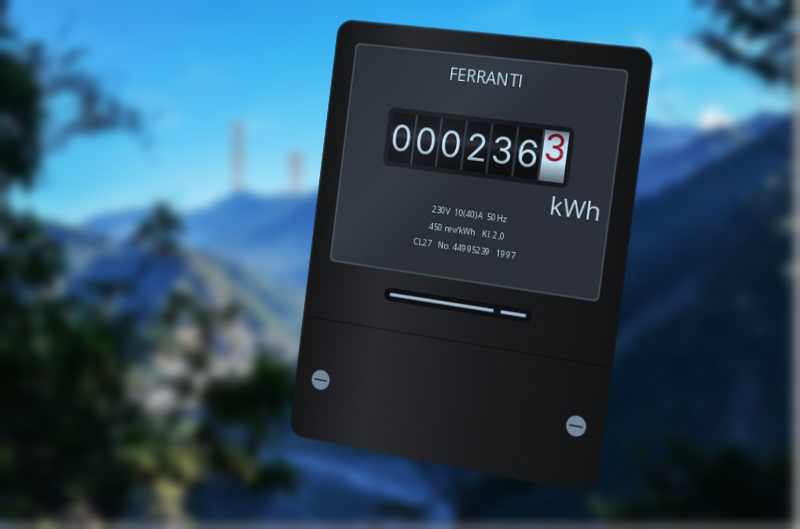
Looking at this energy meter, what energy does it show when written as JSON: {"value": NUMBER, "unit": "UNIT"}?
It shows {"value": 236.3, "unit": "kWh"}
